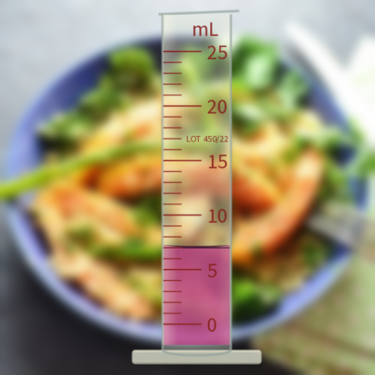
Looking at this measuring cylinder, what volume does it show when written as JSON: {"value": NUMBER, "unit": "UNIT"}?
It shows {"value": 7, "unit": "mL"}
